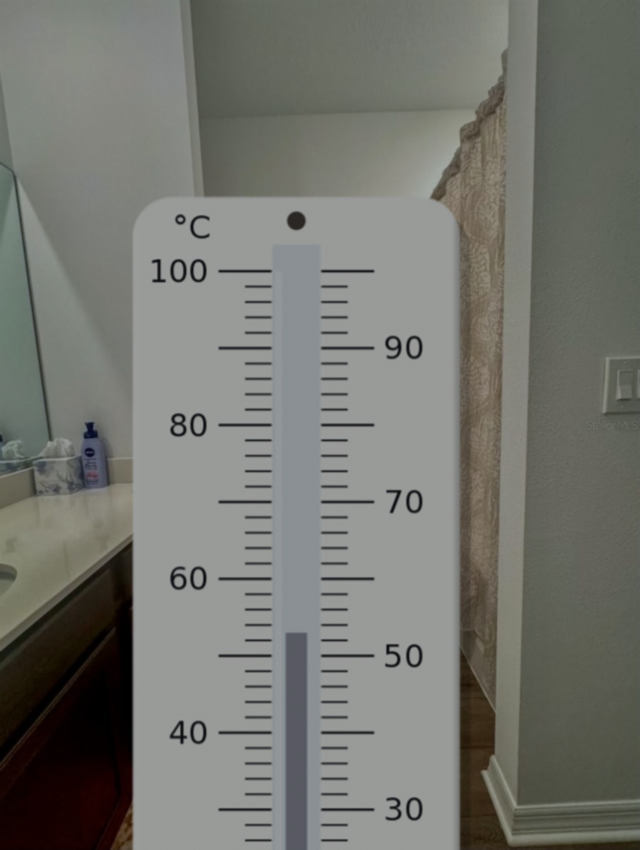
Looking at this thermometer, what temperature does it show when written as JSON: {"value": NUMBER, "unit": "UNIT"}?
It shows {"value": 53, "unit": "°C"}
